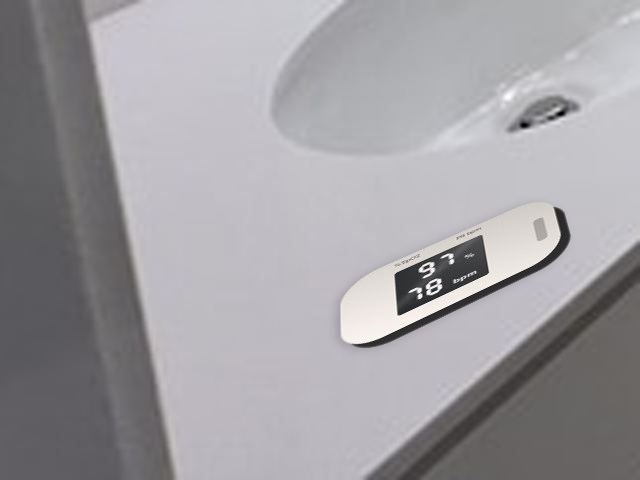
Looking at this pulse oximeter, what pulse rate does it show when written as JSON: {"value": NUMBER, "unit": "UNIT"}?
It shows {"value": 78, "unit": "bpm"}
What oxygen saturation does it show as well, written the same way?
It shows {"value": 97, "unit": "%"}
